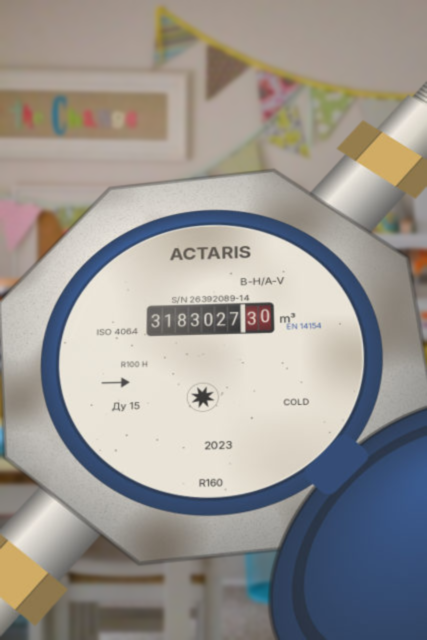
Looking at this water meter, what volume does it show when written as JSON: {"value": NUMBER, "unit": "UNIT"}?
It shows {"value": 3183027.30, "unit": "m³"}
